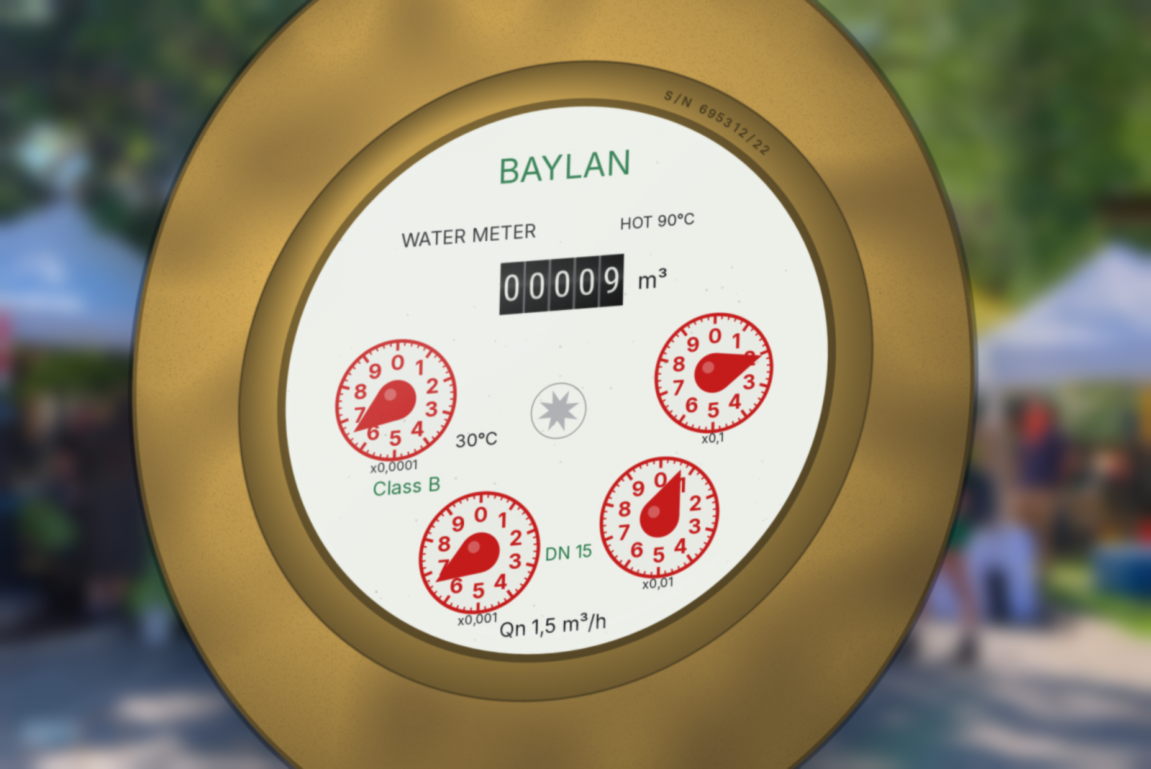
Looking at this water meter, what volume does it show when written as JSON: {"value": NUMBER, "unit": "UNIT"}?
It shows {"value": 9.2066, "unit": "m³"}
